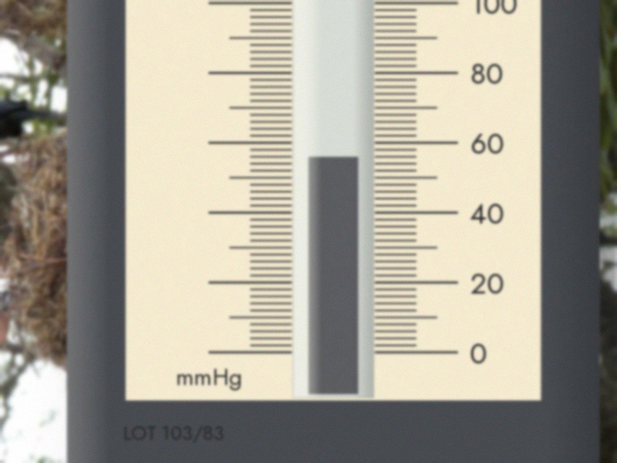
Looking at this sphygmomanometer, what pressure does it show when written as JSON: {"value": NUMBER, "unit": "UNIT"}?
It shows {"value": 56, "unit": "mmHg"}
